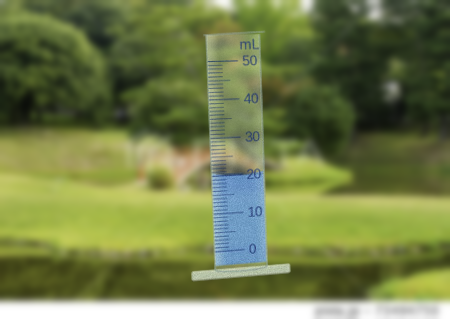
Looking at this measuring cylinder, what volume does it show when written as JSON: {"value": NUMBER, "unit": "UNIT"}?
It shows {"value": 20, "unit": "mL"}
